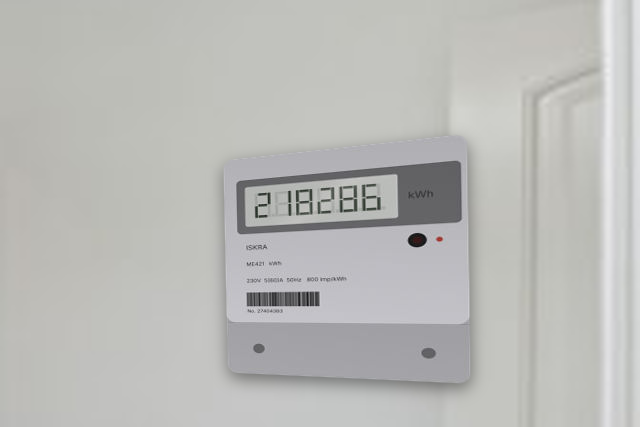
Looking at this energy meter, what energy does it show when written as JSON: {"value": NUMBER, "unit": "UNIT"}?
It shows {"value": 218286, "unit": "kWh"}
